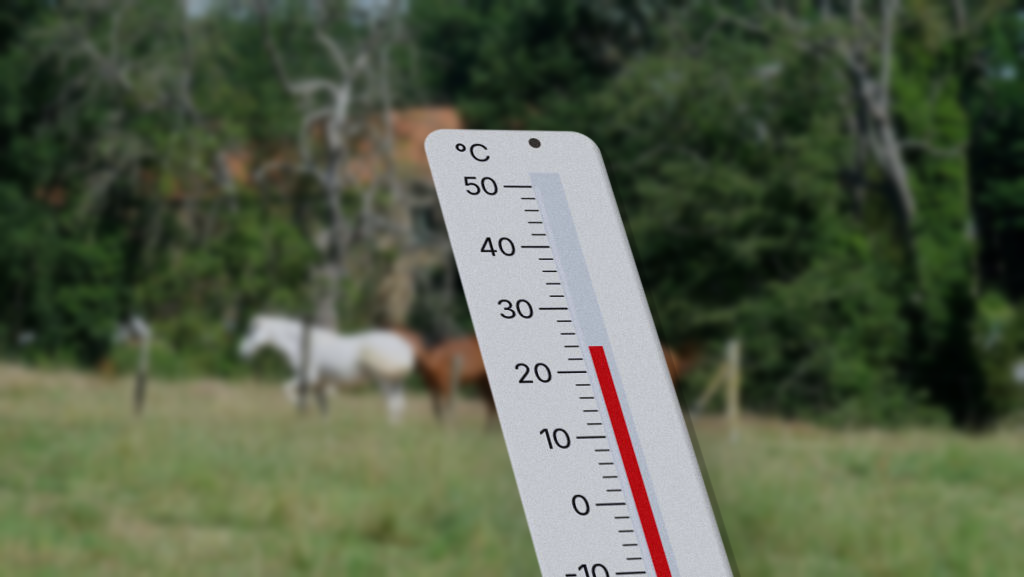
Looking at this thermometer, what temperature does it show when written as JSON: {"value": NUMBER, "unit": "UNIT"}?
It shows {"value": 24, "unit": "°C"}
